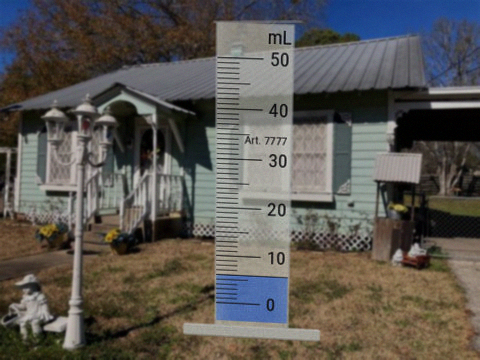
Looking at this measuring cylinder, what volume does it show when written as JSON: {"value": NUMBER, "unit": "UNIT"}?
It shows {"value": 6, "unit": "mL"}
